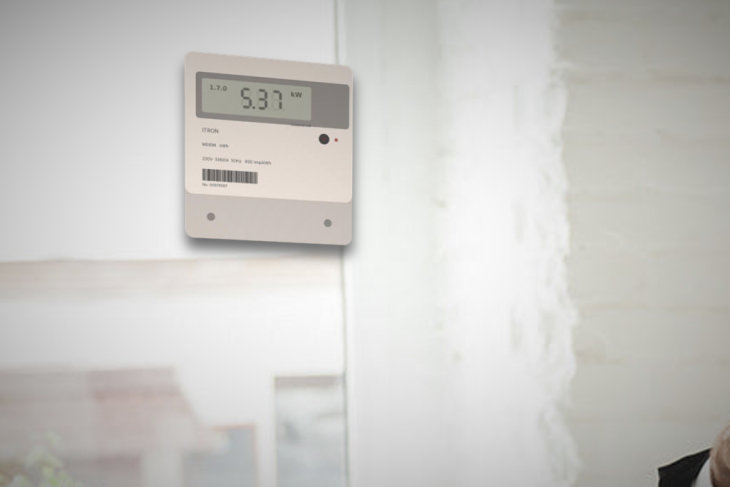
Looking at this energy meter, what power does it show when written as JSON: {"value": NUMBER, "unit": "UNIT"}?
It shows {"value": 5.37, "unit": "kW"}
